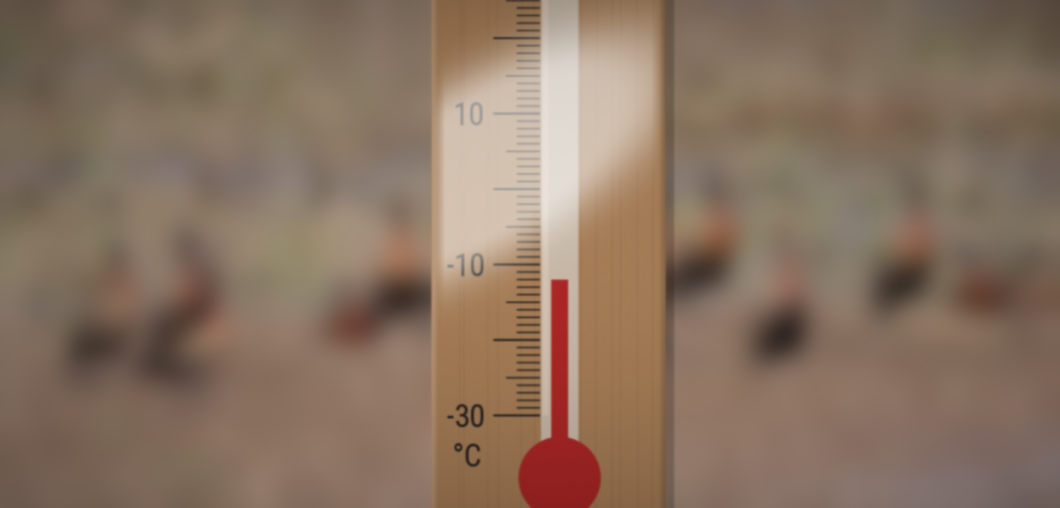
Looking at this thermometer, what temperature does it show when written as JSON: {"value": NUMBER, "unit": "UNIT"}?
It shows {"value": -12, "unit": "°C"}
